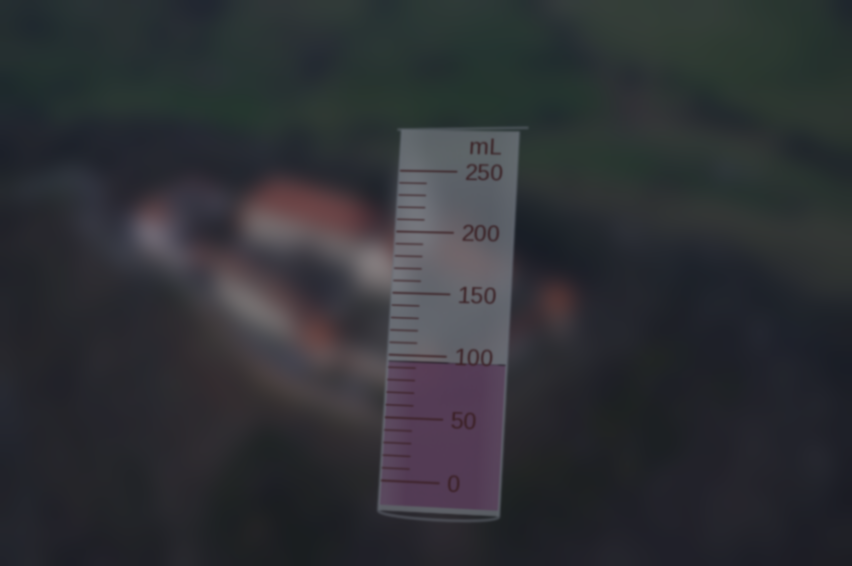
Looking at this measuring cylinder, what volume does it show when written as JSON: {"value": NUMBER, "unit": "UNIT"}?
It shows {"value": 95, "unit": "mL"}
